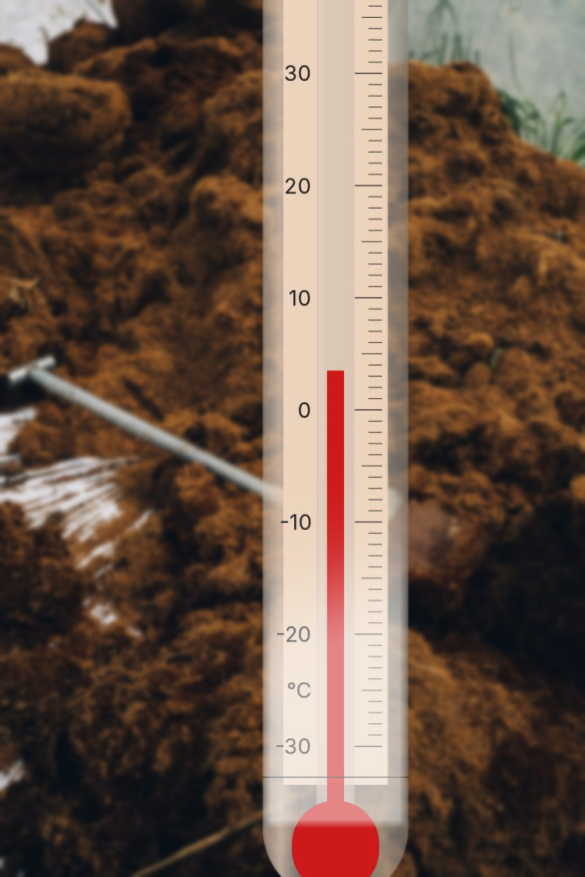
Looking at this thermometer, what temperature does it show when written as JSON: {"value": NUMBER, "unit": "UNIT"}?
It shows {"value": 3.5, "unit": "°C"}
